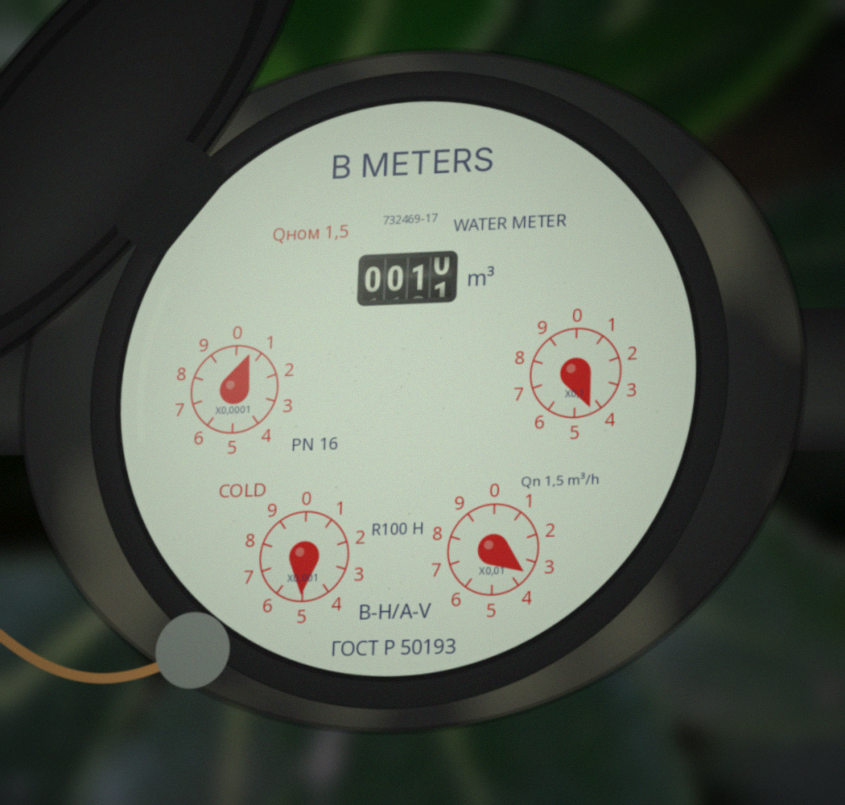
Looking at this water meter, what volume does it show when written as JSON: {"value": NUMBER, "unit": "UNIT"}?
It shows {"value": 10.4350, "unit": "m³"}
